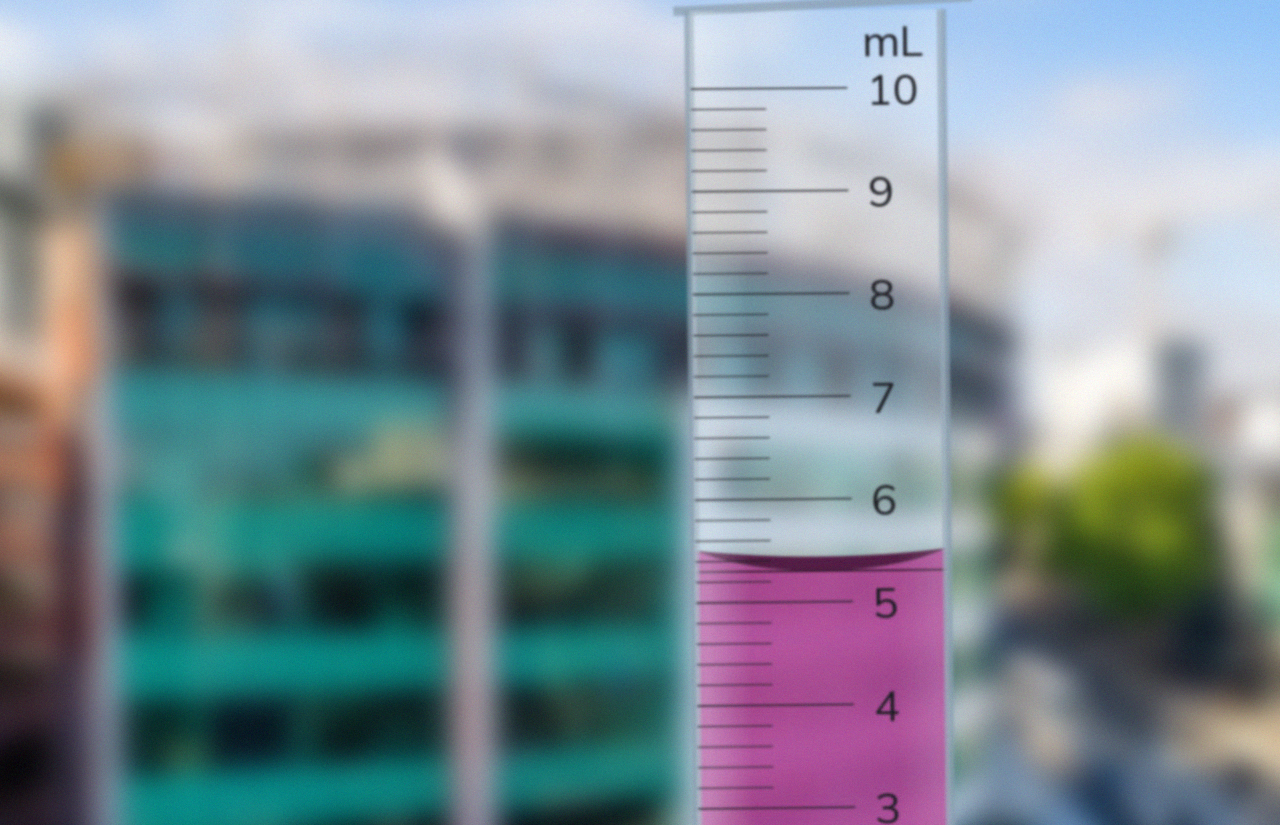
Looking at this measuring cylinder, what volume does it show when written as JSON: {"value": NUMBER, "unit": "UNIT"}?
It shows {"value": 5.3, "unit": "mL"}
